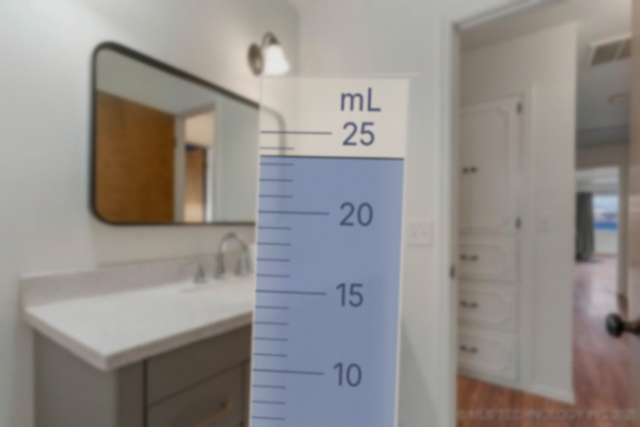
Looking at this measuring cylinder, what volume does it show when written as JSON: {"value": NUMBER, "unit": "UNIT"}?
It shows {"value": 23.5, "unit": "mL"}
